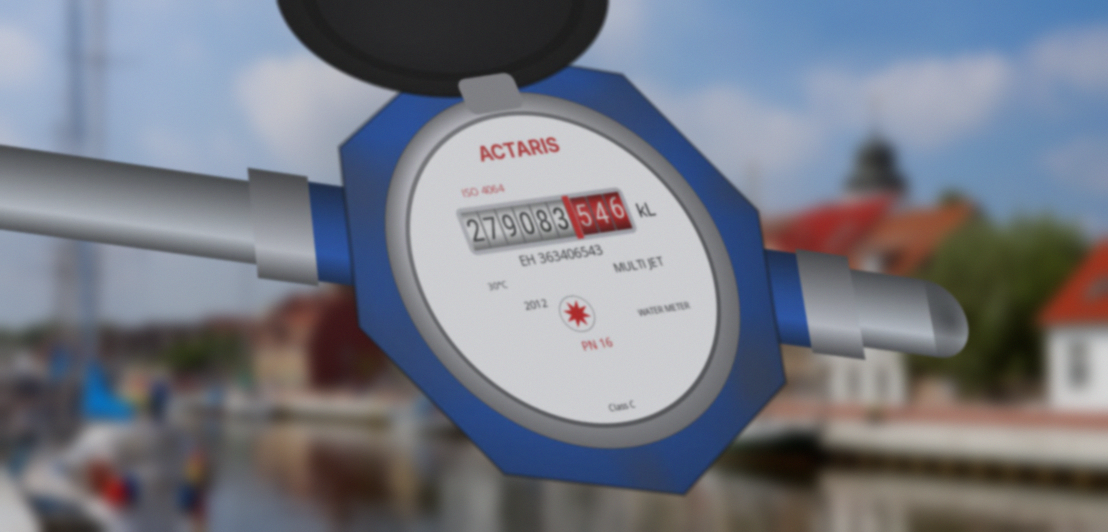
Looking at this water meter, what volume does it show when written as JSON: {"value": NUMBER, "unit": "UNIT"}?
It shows {"value": 279083.546, "unit": "kL"}
